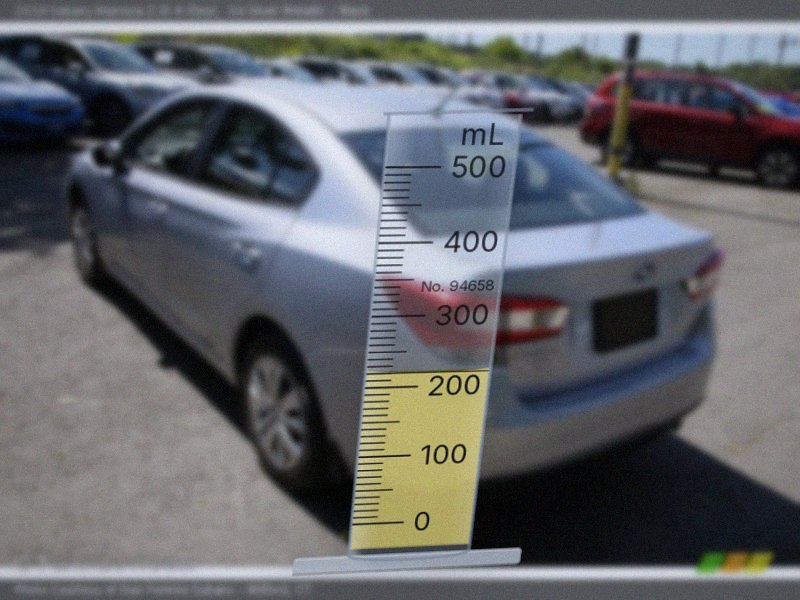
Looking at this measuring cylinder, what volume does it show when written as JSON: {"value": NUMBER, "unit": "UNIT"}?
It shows {"value": 220, "unit": "mL"}
